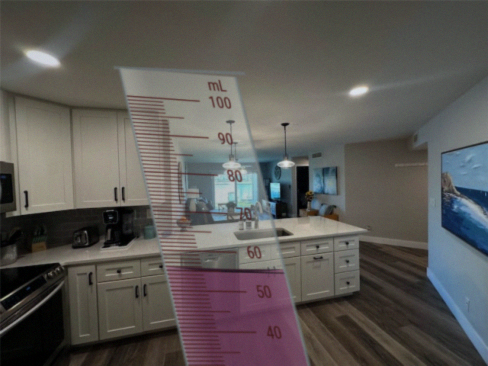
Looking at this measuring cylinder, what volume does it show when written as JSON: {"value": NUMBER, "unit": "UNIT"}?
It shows {"value": 55, "unit": "mL"}
